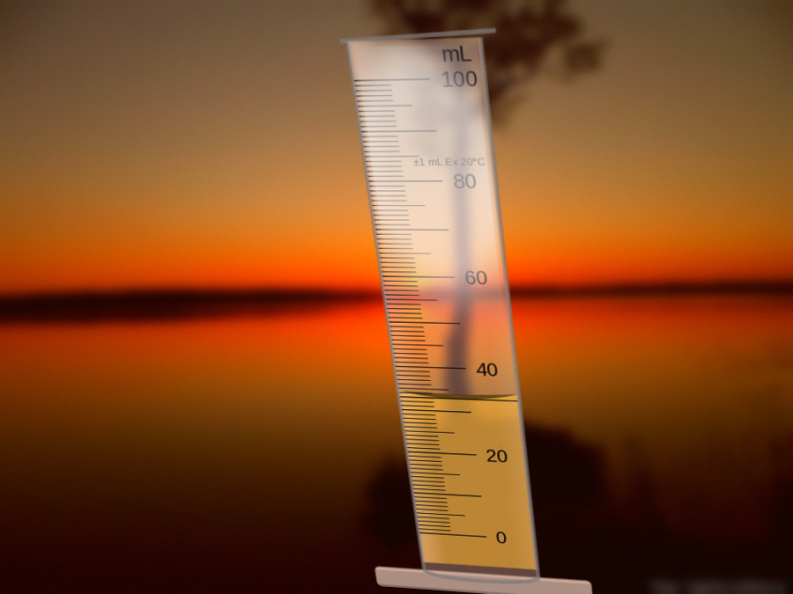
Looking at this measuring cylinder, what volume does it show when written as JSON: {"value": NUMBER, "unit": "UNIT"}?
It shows {"value": 33, "unit": "mL"}
